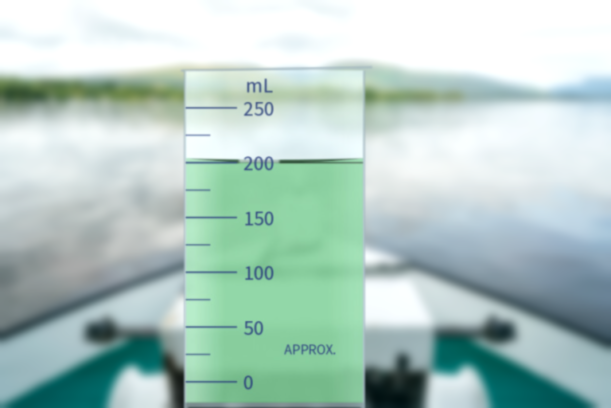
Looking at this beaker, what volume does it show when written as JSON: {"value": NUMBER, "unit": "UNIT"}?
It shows {"value": 200, "unit": "mL"}
